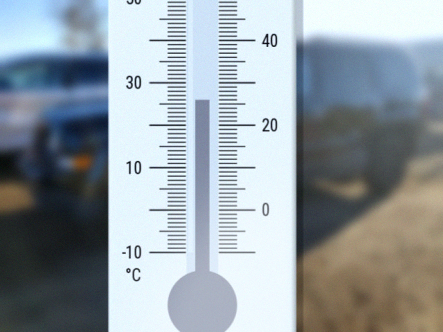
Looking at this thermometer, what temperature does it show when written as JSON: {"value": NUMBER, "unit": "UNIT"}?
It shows {"value": 26, "unit": "°C"}
